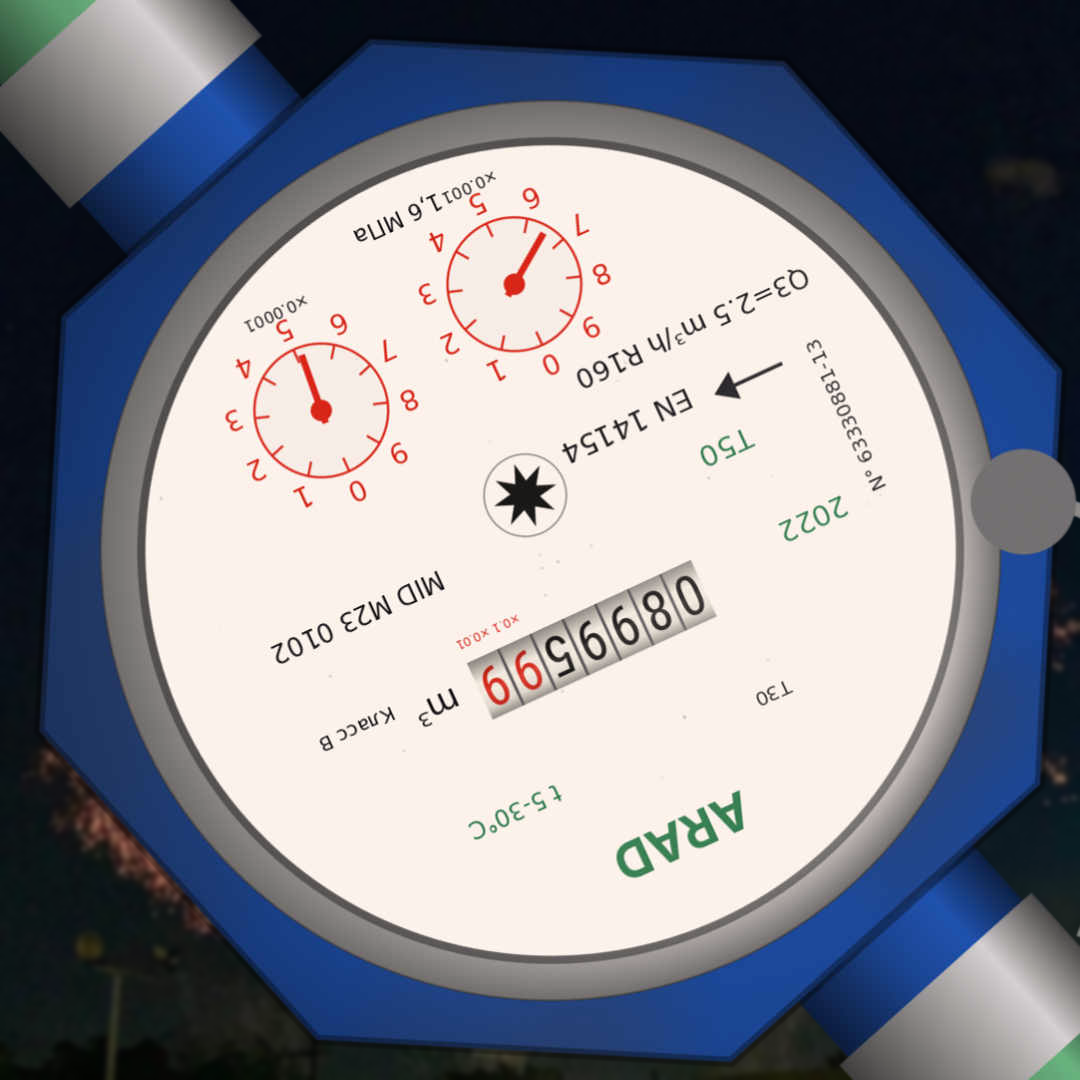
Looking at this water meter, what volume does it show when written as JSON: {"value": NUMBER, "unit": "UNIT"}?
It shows {"value": 8995.9965, "unit": "m³"}
